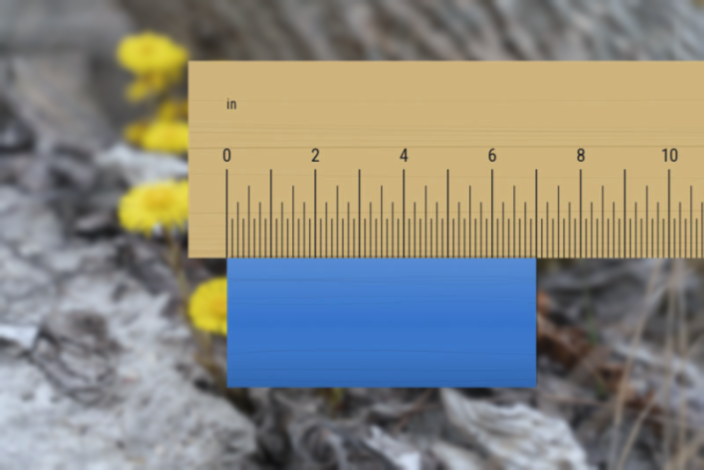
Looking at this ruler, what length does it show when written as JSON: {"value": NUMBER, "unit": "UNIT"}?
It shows {"value": 7, "unit": "in"}
